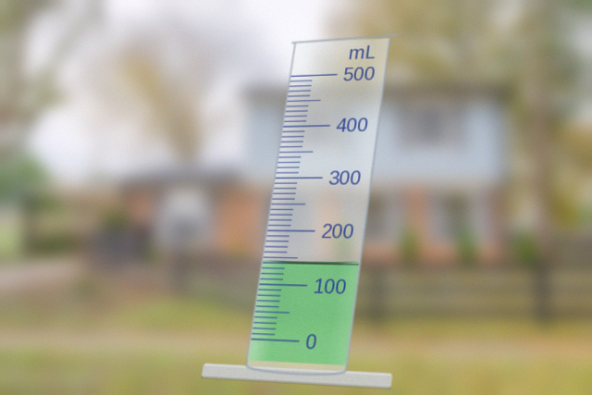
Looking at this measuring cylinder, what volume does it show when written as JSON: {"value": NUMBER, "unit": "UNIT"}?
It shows {"value": 140, "unit": "mL"}
